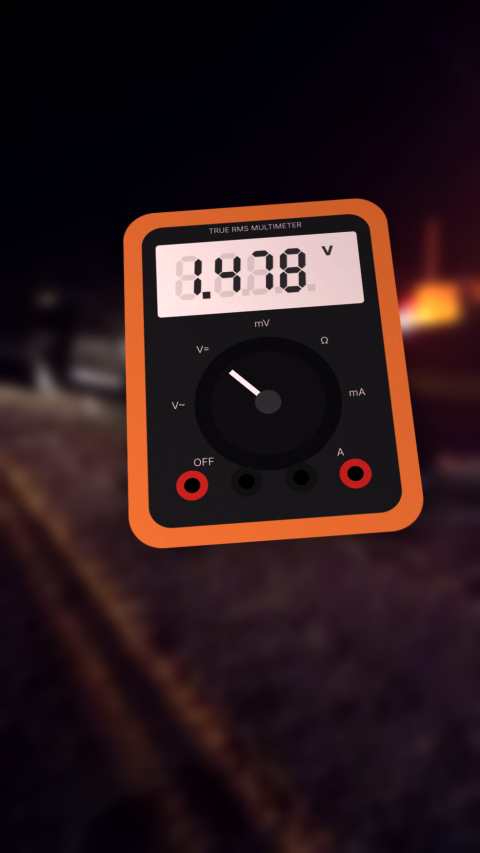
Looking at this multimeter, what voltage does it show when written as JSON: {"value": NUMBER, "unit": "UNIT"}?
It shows {"value": 1.478, "unit": "V"}
